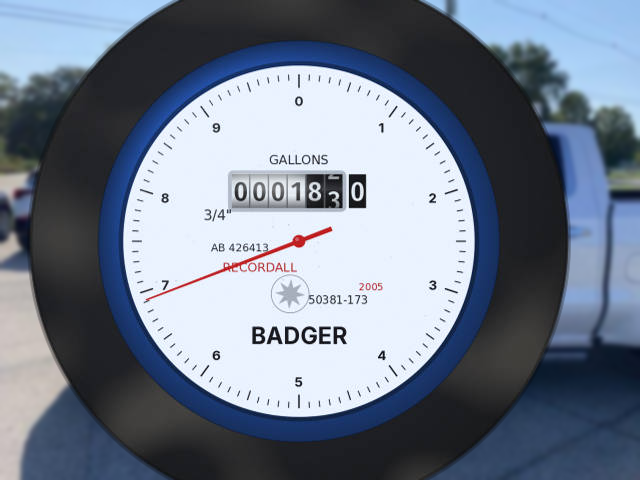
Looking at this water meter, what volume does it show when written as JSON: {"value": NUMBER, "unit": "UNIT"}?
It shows {"value": 1826.9, "unit": "gal"}
